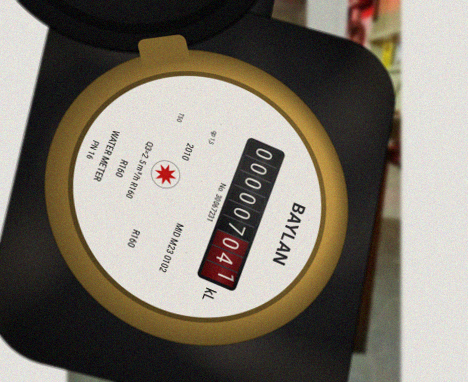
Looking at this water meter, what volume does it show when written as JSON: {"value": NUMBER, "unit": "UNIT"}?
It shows {"value": 7.041, "unit": "kL"}
